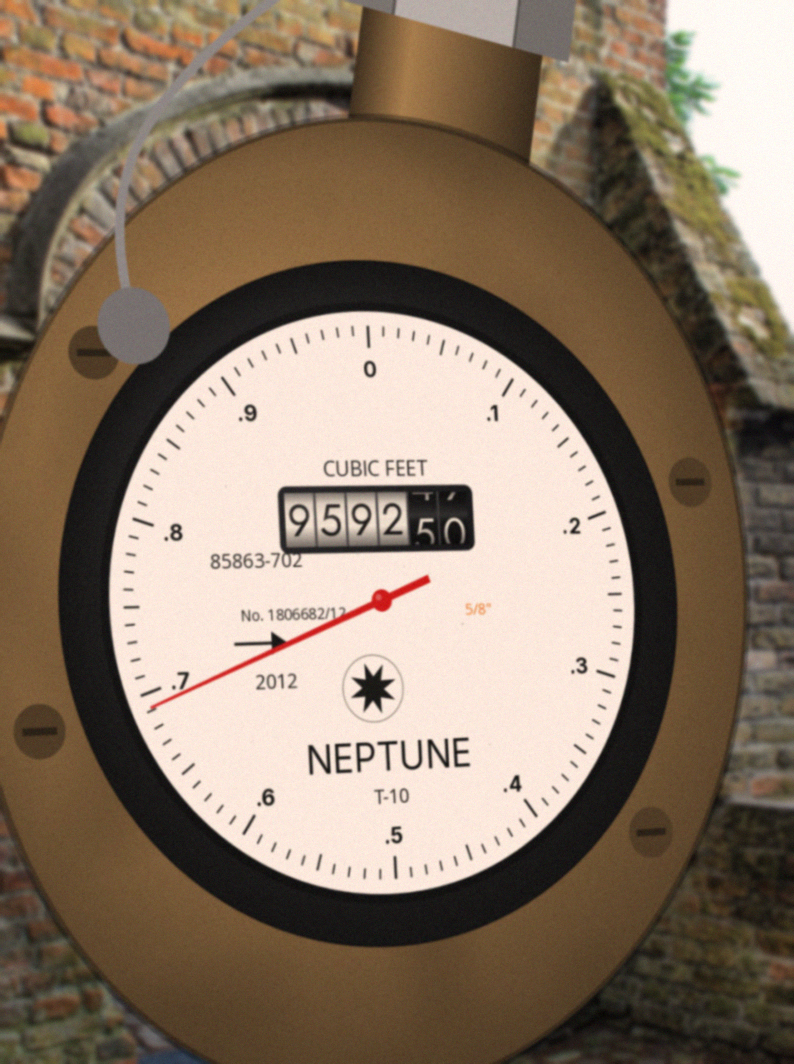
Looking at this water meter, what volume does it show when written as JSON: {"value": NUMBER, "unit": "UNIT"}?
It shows {"value": 959249.69, "unit": "ft³"}
